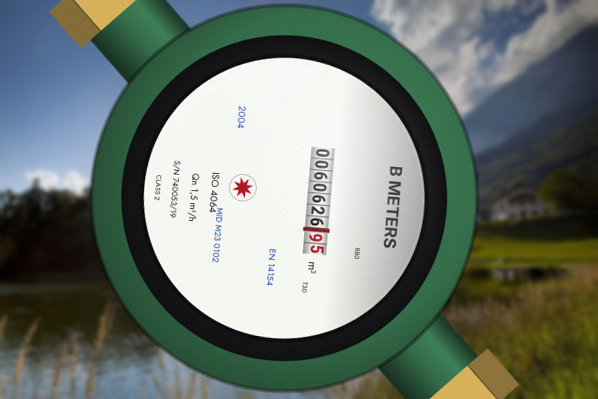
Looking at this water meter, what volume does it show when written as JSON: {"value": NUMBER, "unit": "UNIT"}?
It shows {"value": 60626.95, "unit": "m³"}
